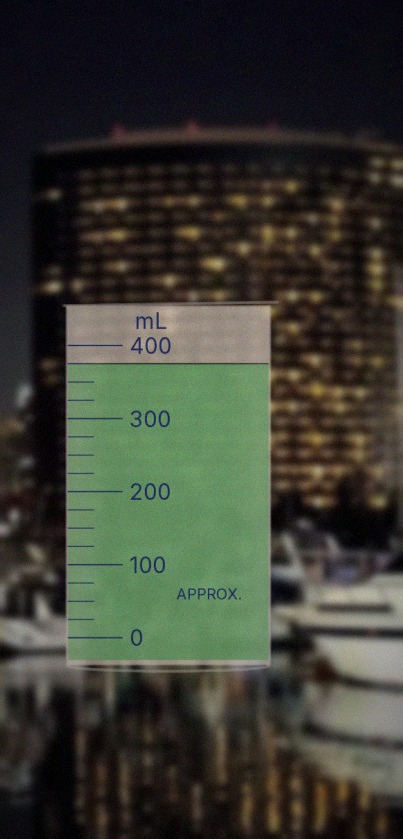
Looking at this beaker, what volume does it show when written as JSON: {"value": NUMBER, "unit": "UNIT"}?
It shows {"value": 375, "unit": "mL"}
